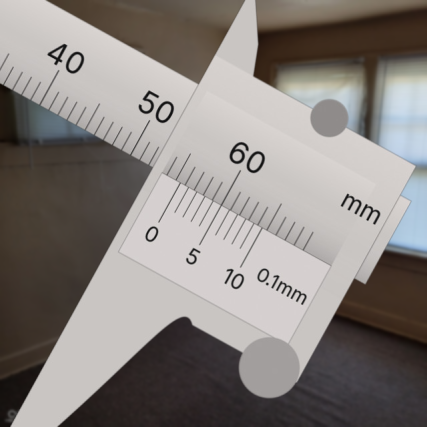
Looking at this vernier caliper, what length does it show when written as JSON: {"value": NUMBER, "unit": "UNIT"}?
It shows {"value": 55.5, "unit": "mm"}
